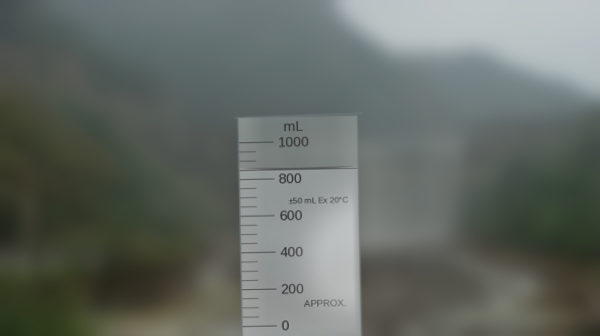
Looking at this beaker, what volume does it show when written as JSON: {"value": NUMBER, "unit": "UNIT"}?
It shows {"value": 850, "unit": "mL"}
